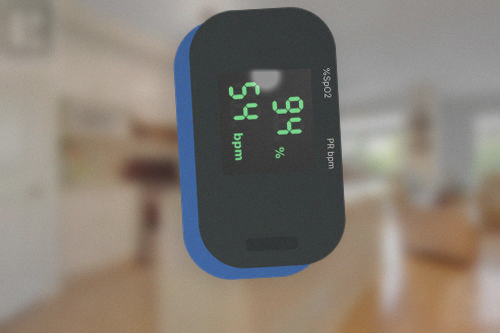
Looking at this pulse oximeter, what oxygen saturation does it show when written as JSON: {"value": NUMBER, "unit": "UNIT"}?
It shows {"value": 94, "unit": "%"}
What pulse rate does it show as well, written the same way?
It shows {"value": 54, "unit": "bpm"}
